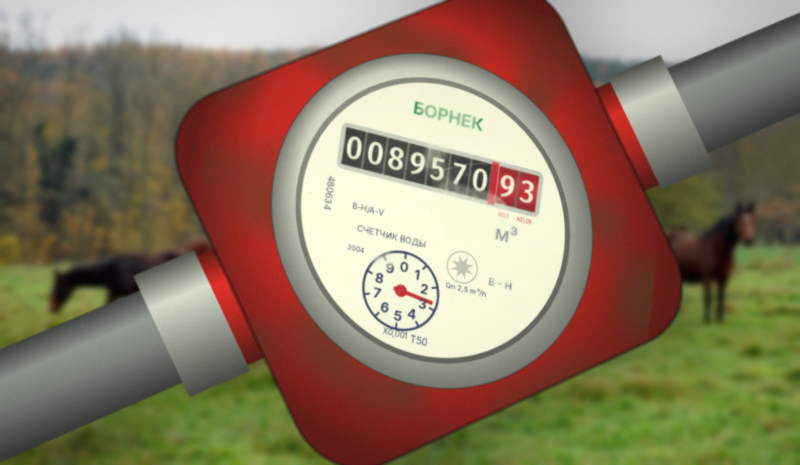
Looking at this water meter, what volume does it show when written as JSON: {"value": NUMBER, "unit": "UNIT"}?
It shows {"value": 89570.932, "unit": "m³"}
